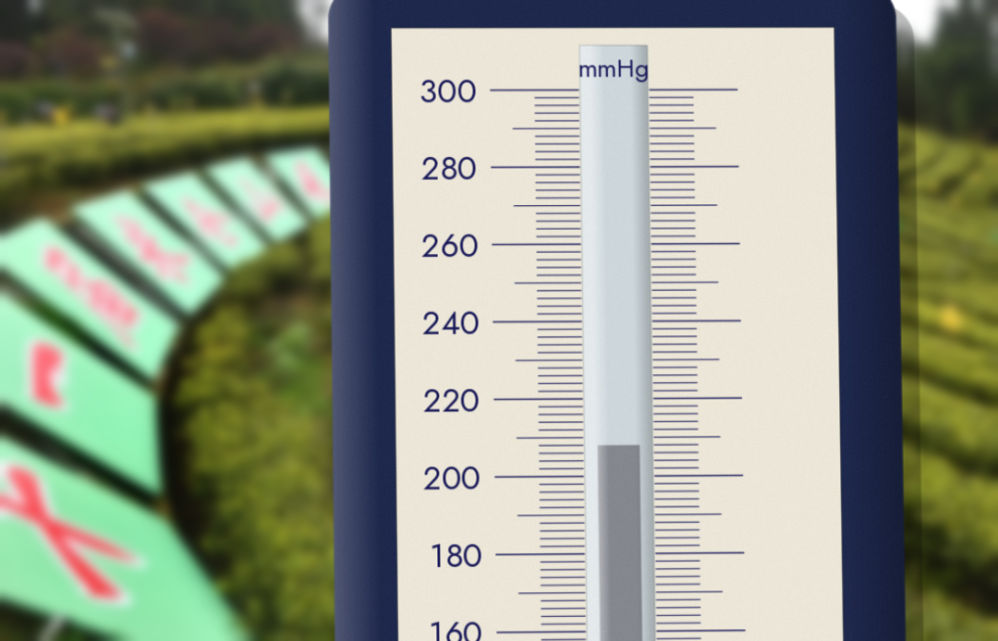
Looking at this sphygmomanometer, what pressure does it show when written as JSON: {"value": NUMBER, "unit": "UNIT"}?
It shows {"value": 208, "unit": "mmHg"}
